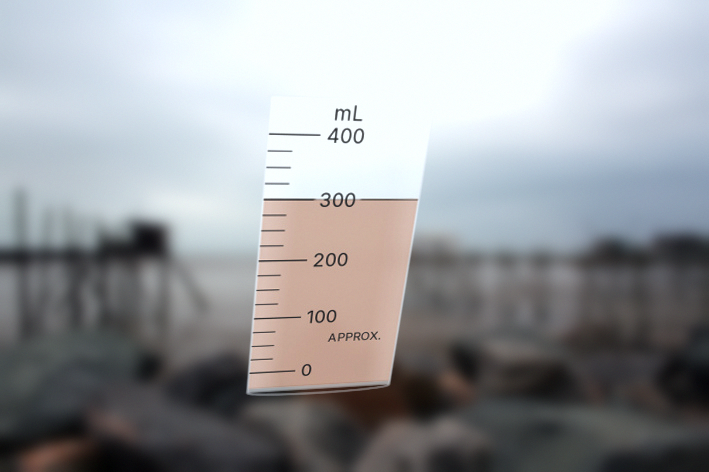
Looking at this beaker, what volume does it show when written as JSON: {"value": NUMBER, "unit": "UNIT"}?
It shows {"value": 300, "unit": "mL"}
